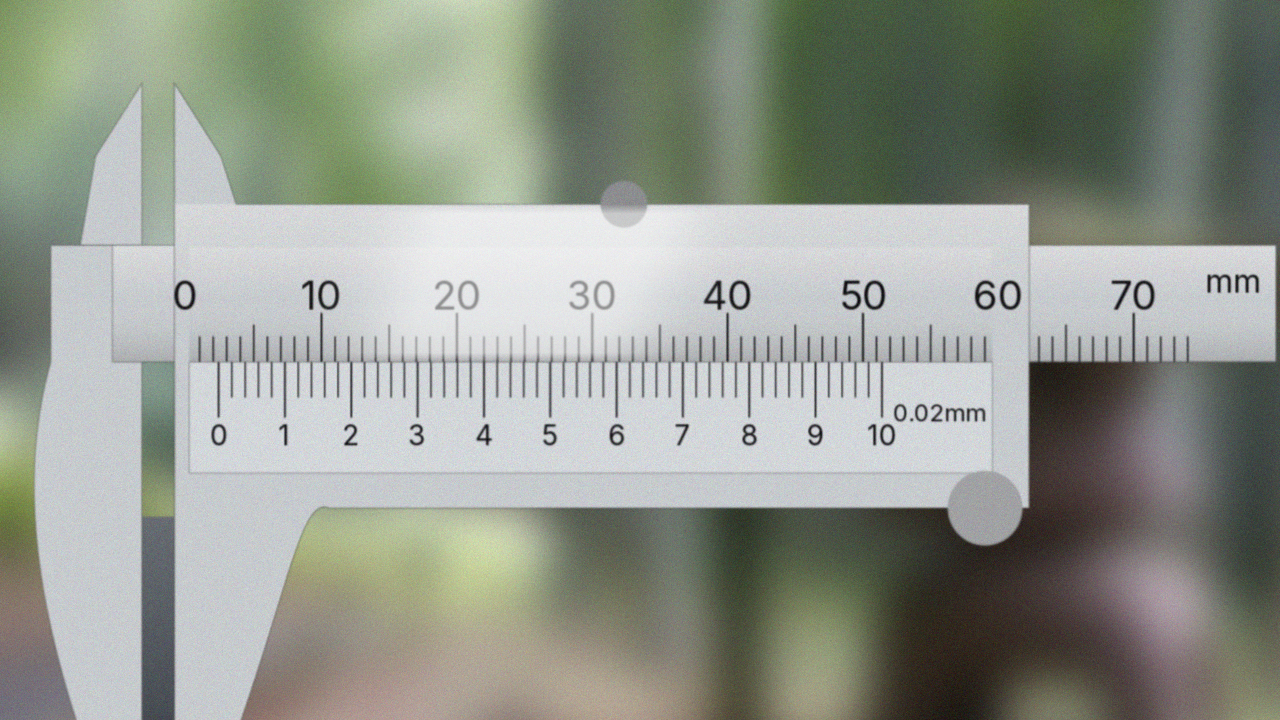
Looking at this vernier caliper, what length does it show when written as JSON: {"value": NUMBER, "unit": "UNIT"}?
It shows {"value": 2.4, "unit": "mm"}
